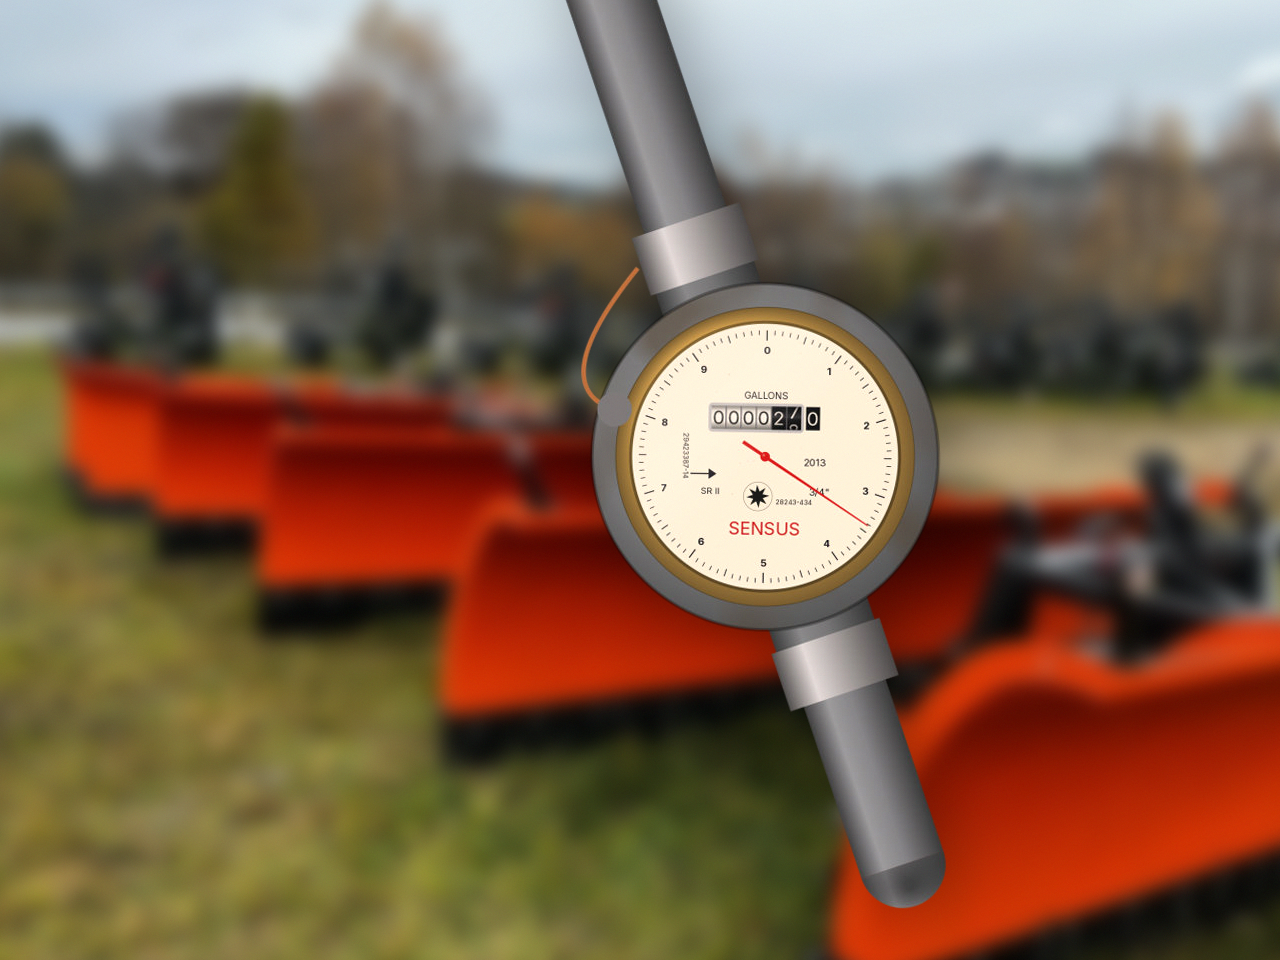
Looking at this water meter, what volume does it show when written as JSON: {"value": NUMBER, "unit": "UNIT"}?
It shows {"value": 273.4, "unit": "gal"}
